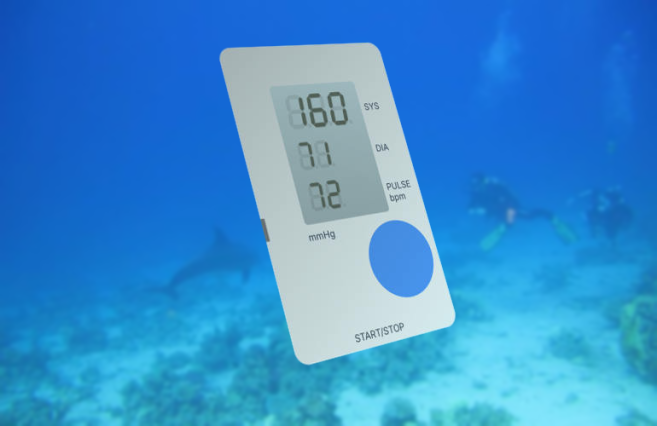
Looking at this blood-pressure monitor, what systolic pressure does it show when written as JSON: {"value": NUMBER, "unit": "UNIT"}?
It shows {"value": 160, "unit": "mmHg"}
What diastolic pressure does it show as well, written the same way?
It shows {"value": 71, "unit": "mmHg"}
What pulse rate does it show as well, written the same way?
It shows {"value": 72, "unit": "bpm"}
